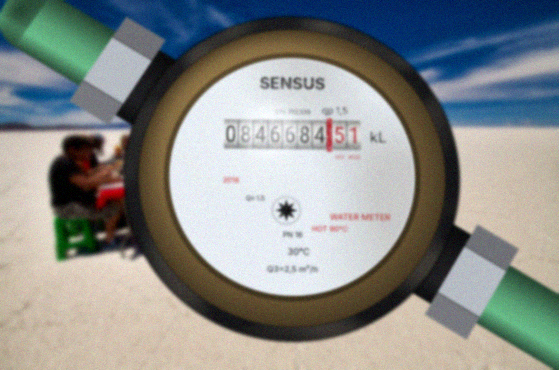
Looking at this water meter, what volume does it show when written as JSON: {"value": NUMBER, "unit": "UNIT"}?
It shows {"value": 846684.51, "unit": "kL"}
